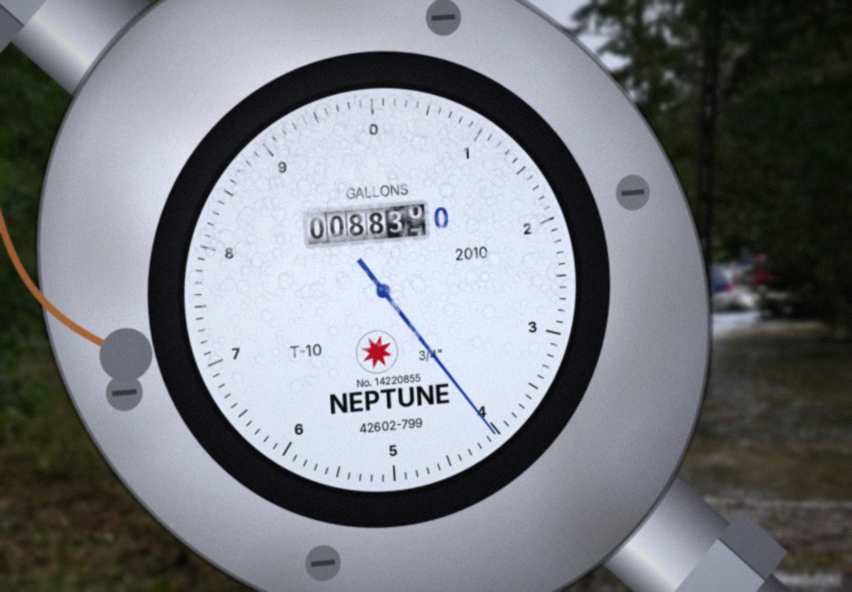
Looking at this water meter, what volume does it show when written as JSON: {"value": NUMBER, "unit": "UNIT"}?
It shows {"value": 88364.0, "unit": "gal"}
